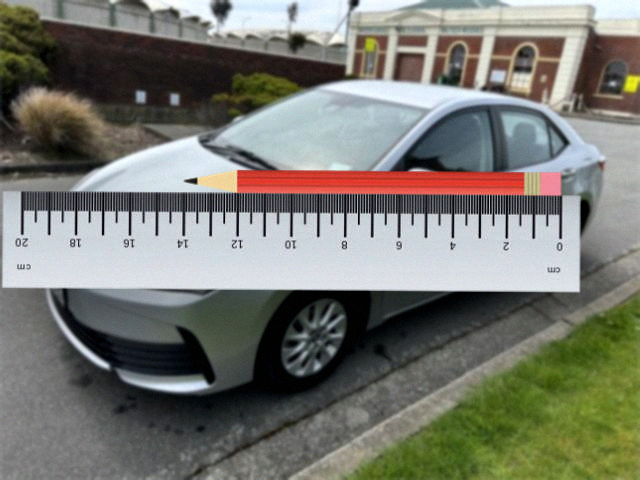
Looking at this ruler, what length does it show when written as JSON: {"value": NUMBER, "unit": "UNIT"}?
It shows {"value": 14, "unit": "cm"}
